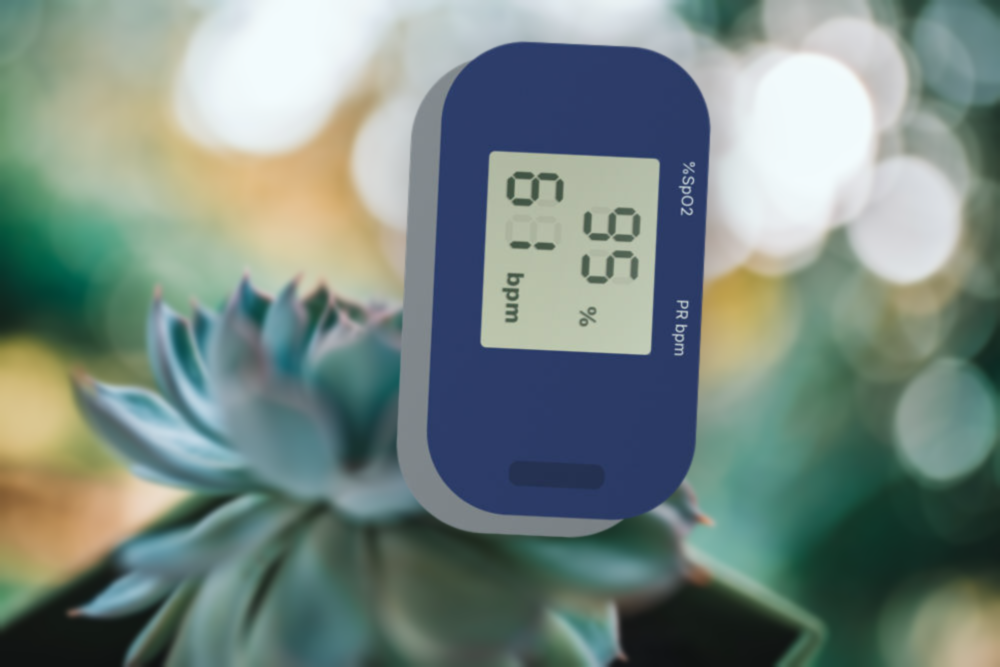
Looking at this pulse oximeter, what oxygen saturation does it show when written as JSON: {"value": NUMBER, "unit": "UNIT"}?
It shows {"value": 95, "unit": "%"}
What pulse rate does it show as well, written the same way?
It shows {"value": 61, "unit": "bpm"}
